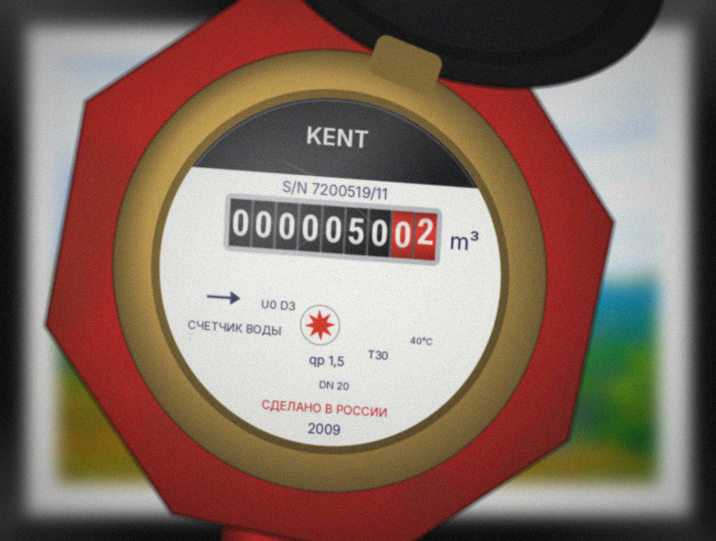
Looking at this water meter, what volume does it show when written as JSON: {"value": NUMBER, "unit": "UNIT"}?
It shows {"value": 50.02, "unit": "m³"}
